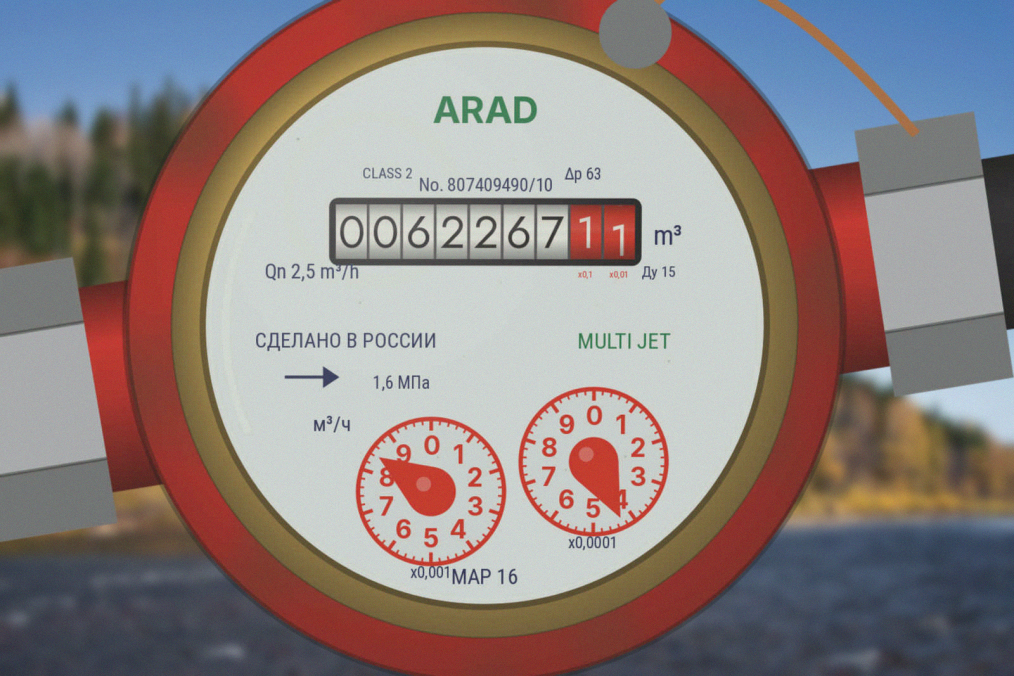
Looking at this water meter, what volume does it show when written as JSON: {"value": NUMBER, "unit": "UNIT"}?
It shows {"value": 62267.1084, "unit": "m³"}
